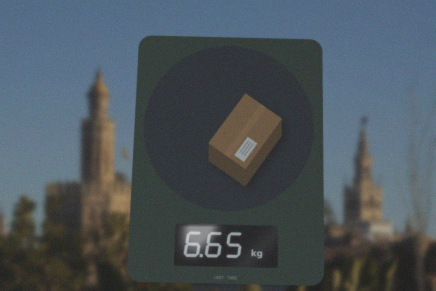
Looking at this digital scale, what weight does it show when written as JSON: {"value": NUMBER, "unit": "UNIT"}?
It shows {"value": 6.65, "unit": "kg"}
